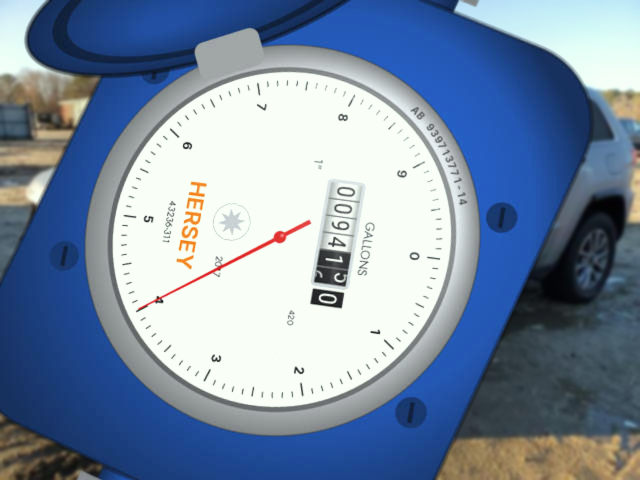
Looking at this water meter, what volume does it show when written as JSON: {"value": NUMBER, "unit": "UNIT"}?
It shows {"value": 94154.0, "unit": "gal"}
